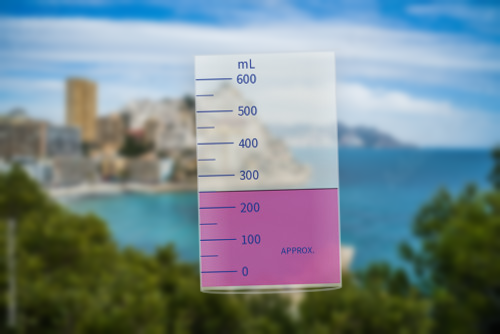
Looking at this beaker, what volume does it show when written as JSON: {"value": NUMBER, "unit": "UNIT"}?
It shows {"value": 250, "unit": "mL"}
